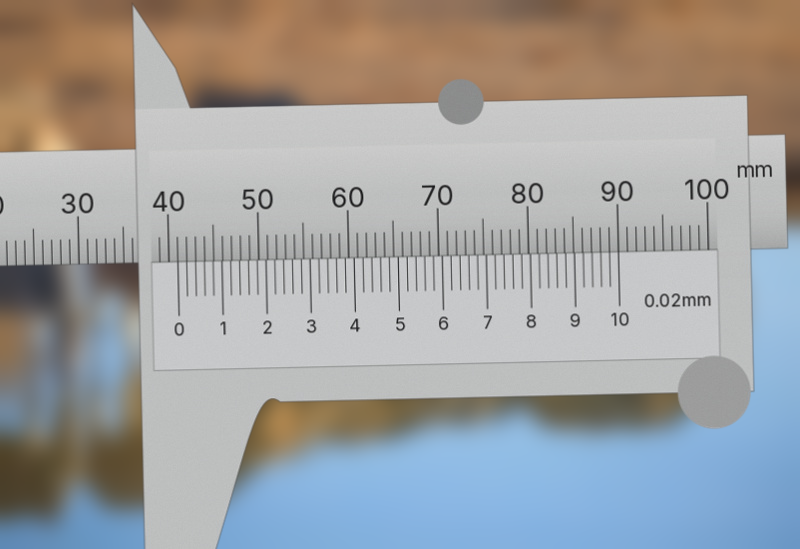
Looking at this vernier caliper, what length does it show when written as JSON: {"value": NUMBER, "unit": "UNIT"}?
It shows {"value": 41.0, "unit": "mm"}
